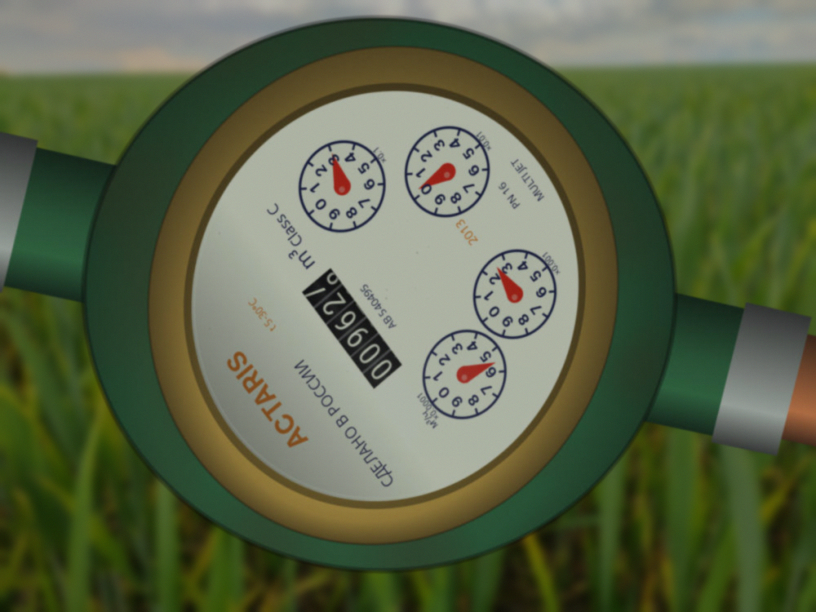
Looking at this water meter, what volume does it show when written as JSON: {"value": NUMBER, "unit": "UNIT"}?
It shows {"value": 9627.3025, "unit": "m³"}
